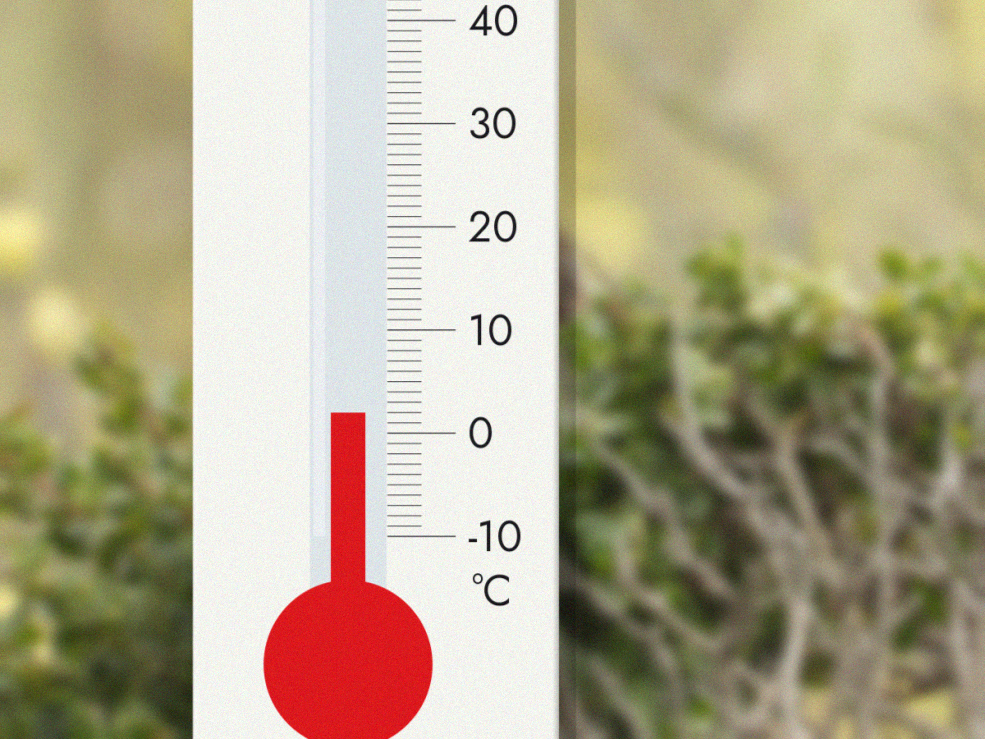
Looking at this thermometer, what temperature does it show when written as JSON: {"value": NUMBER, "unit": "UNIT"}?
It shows {"value": 2, "unit": "°C"}
